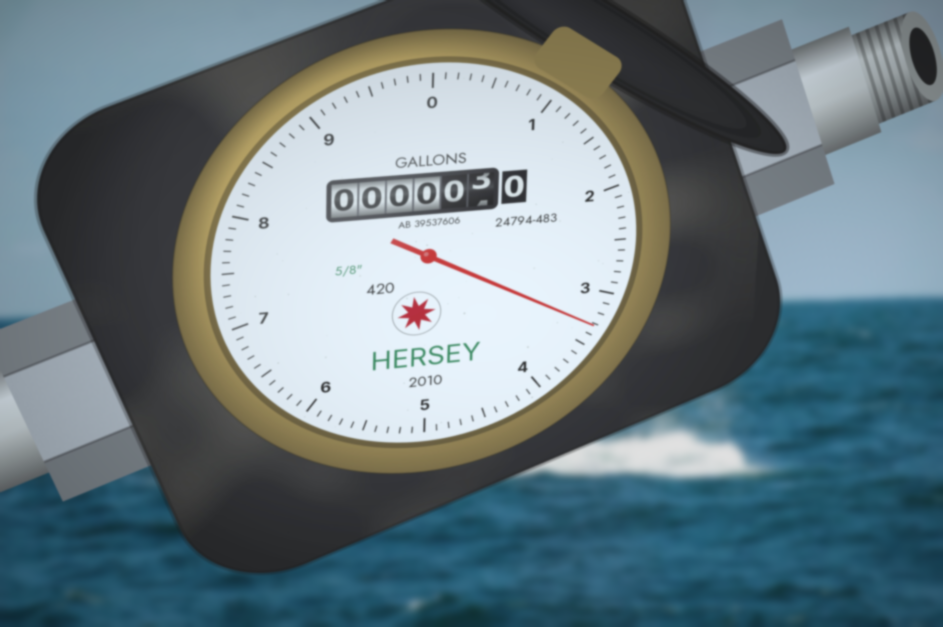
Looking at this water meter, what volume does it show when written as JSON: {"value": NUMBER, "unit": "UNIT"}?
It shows {"value": 33.3, "unit": "gal"}
